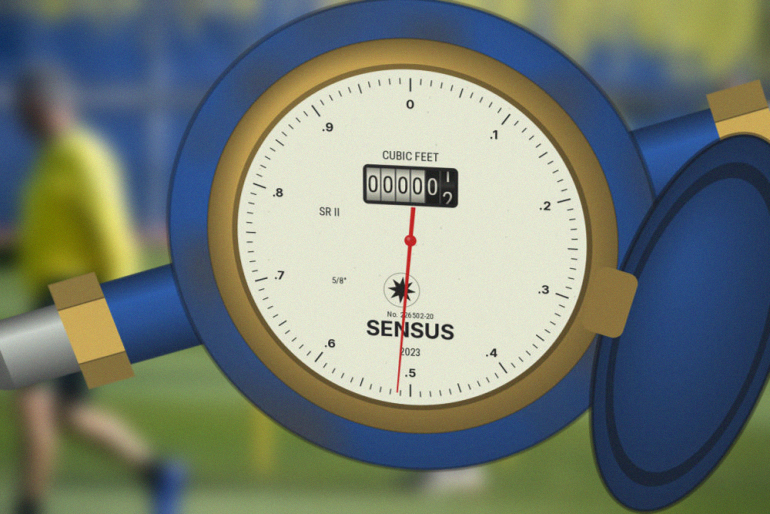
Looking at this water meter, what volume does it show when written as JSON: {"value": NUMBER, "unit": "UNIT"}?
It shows {"value": 1.51, "unit": "ft³"}
